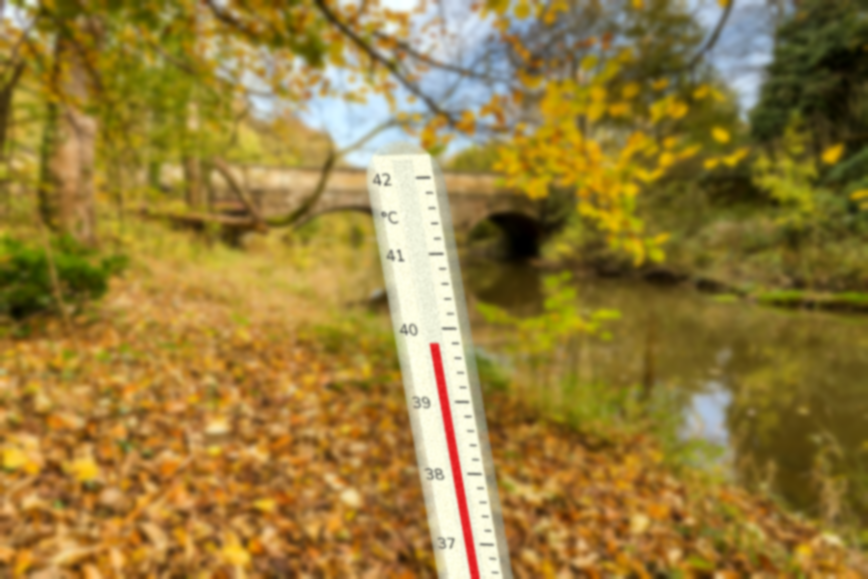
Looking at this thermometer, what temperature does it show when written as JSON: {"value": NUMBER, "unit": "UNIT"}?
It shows {"value": 39.8, "unit": "°C"}
